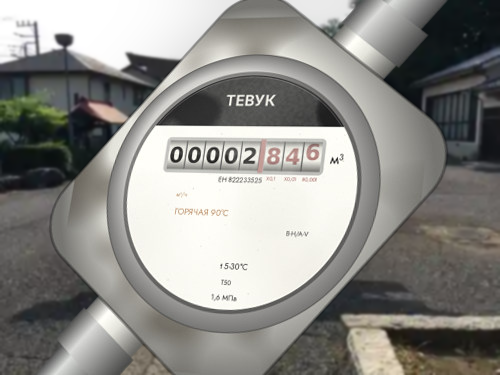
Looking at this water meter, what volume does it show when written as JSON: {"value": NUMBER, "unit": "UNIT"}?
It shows {"value": 2.846, "unit": "m³"}
